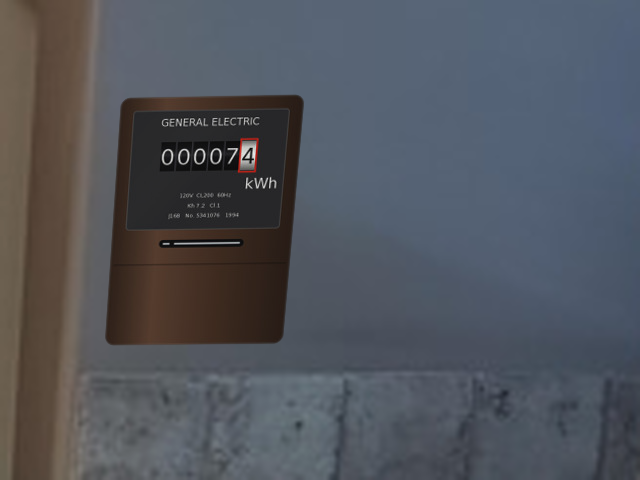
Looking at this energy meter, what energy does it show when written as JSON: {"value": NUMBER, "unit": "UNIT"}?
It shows {"value": 7.4, "unit": "kWh"}
